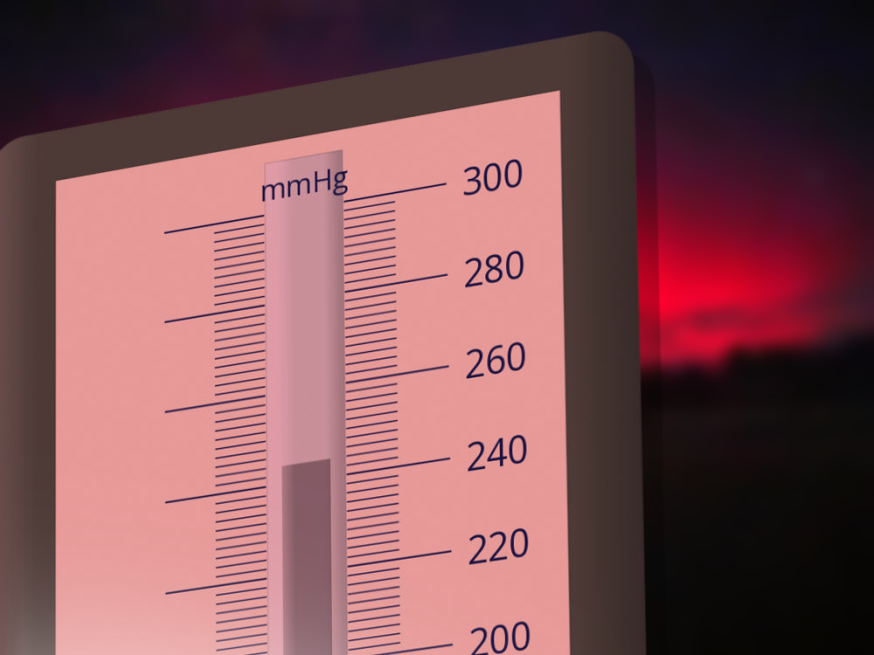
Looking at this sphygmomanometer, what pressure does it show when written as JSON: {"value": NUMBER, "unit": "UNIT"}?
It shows {"value": 244, "unit": "mmHg"}
